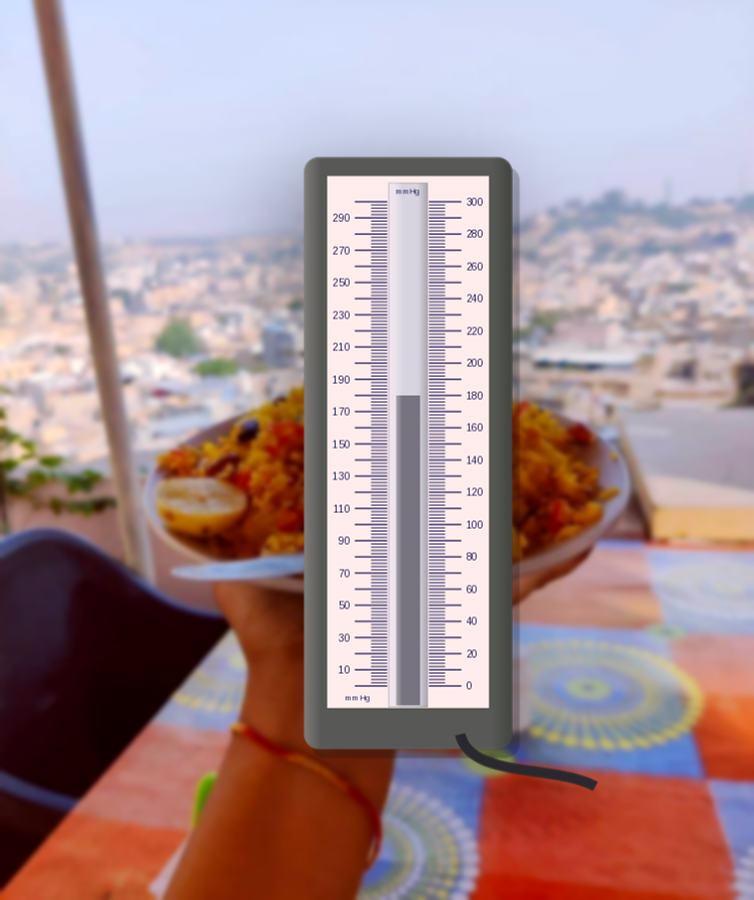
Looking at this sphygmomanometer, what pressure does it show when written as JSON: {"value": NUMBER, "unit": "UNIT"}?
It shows {"value": 180, "unit": "mmHg"}
